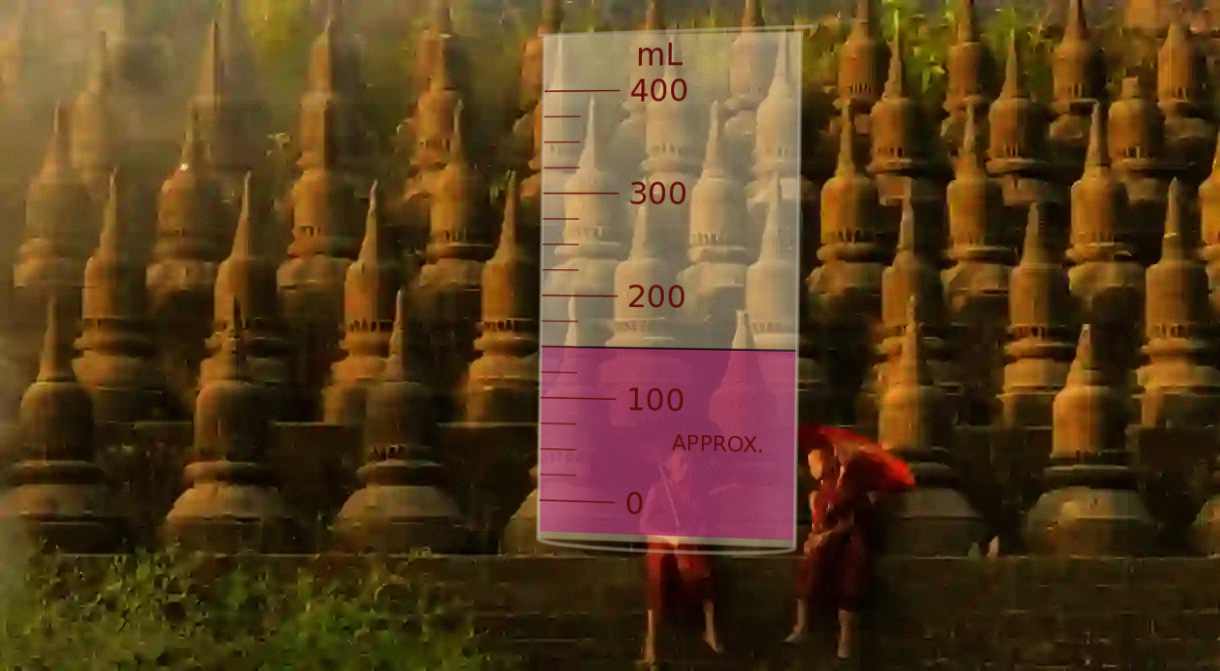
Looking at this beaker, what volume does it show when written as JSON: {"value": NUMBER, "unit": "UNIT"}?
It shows {"value": 150, "unit": "mL"}
